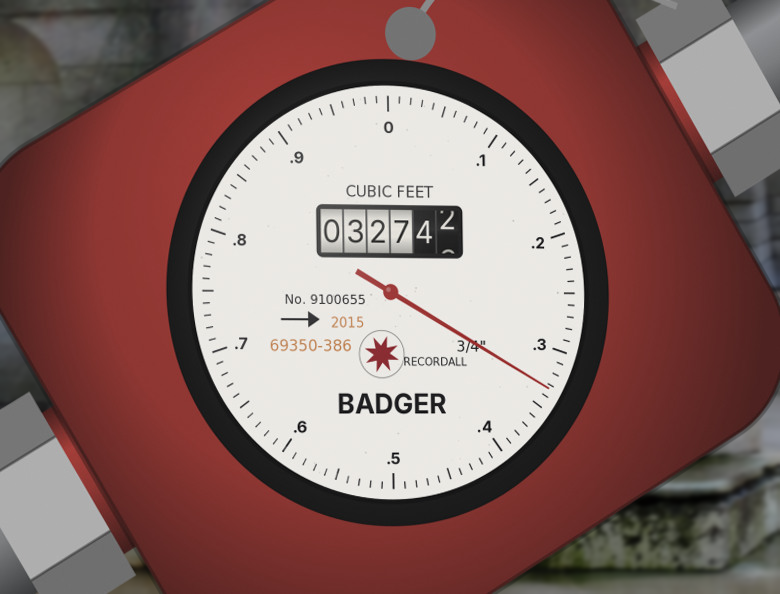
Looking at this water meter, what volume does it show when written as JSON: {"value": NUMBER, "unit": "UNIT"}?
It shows {"value": 32742.33, "unit": "ft³"}
